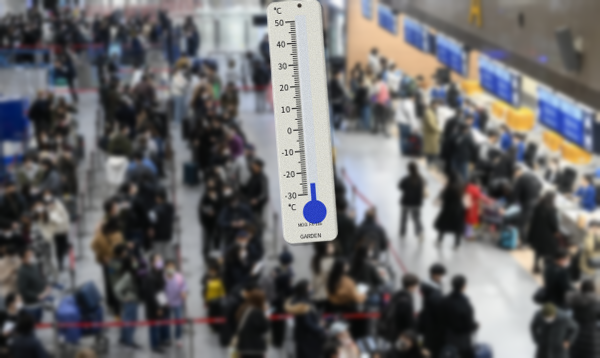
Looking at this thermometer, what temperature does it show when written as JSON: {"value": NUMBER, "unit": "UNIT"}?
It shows {"value": -25, "unit": "°C"}
